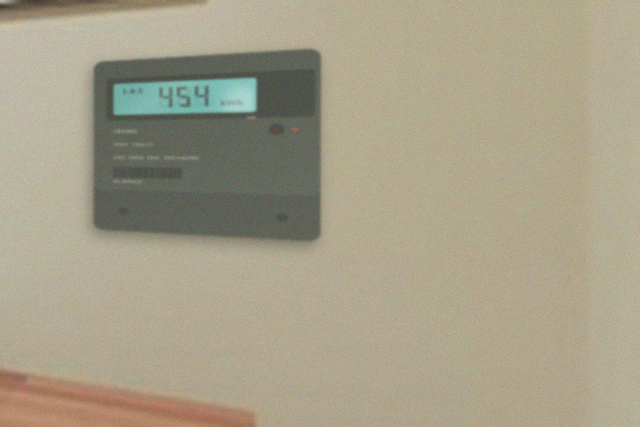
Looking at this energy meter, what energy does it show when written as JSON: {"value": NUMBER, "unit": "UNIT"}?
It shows {"value": 454, "unit": "kWh"}
